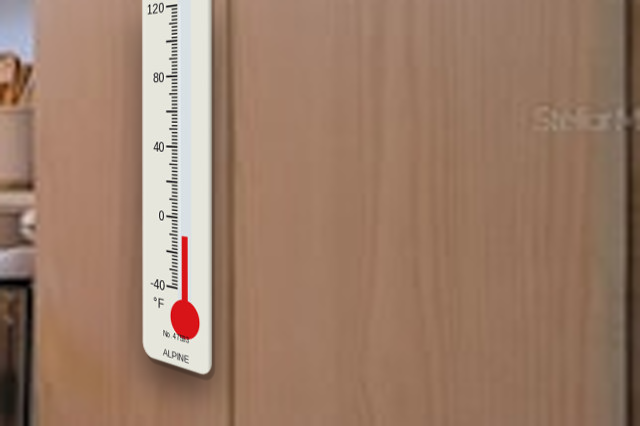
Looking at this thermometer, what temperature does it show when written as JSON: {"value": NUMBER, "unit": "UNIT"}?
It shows {"value": -10, "unit": "°F"}
